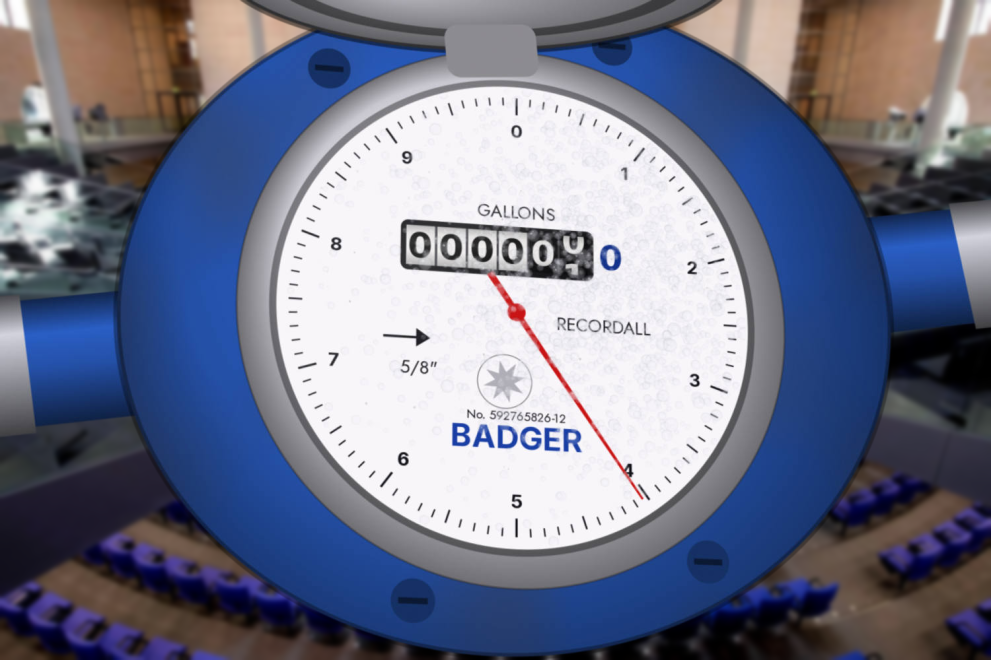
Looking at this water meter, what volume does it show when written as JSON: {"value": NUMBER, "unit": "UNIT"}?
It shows {"value": 4.0, "unit": "gal"}
